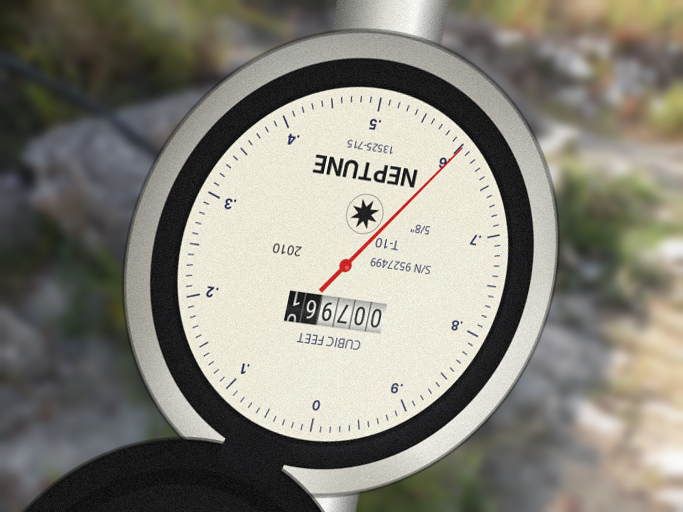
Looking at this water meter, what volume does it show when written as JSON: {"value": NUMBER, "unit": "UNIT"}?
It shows {"value": 7960.60, "unit": "ft³"}
